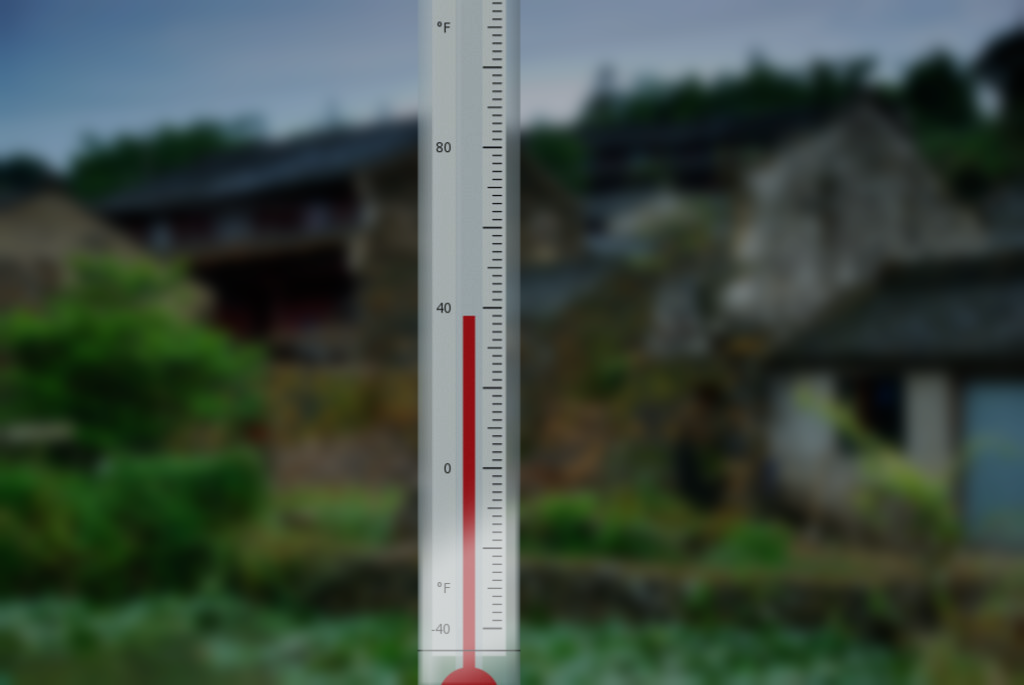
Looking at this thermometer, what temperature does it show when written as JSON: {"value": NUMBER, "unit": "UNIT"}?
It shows {"value": 38, "unit": "°F"}
